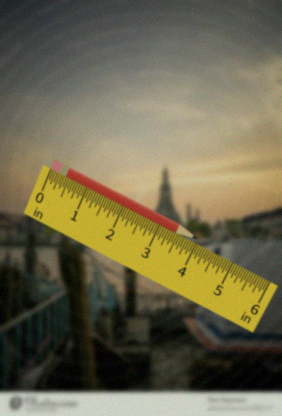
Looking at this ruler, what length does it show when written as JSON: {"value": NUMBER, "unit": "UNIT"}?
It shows {"value": 4, "unit": "in"}
